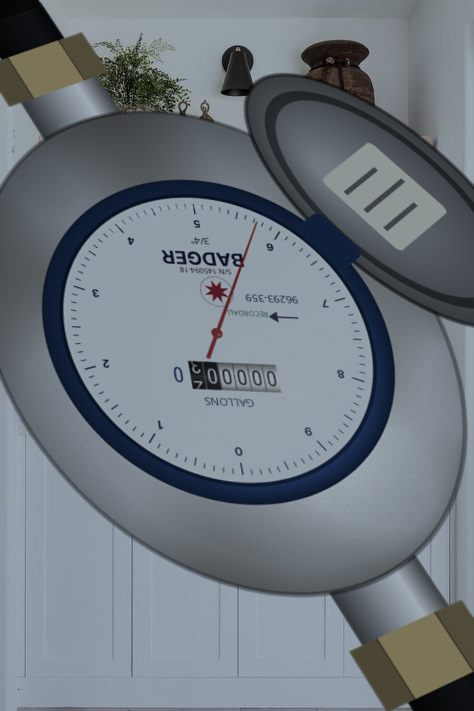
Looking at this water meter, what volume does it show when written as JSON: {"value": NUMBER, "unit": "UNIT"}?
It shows {"value": 25.7, "unit": "gal"}
